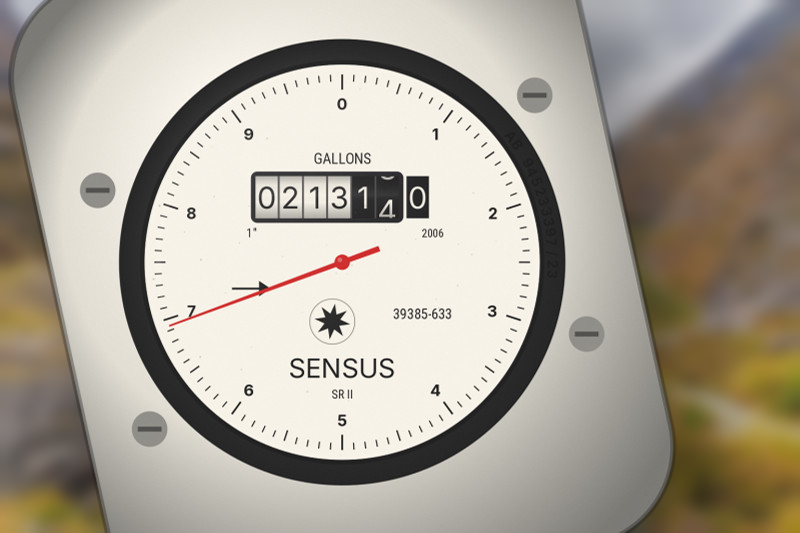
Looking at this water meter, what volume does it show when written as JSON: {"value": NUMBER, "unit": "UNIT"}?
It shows {"value": 213136.9, "unit": "gal"}
